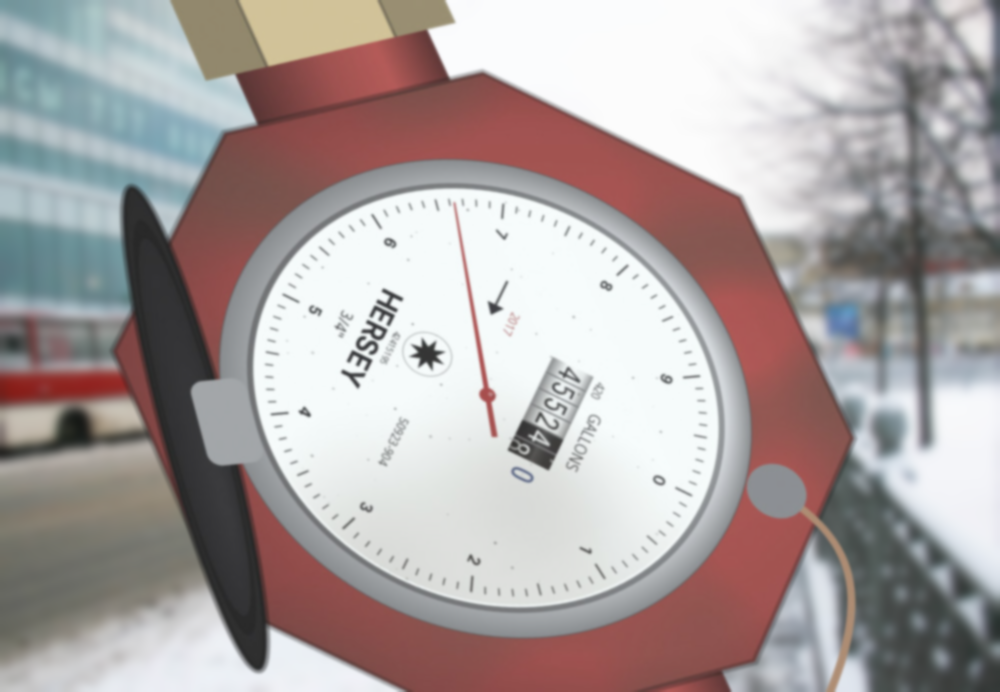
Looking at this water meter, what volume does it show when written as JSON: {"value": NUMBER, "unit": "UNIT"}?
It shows {"value": 4552476.6, "unit": "gal"}
